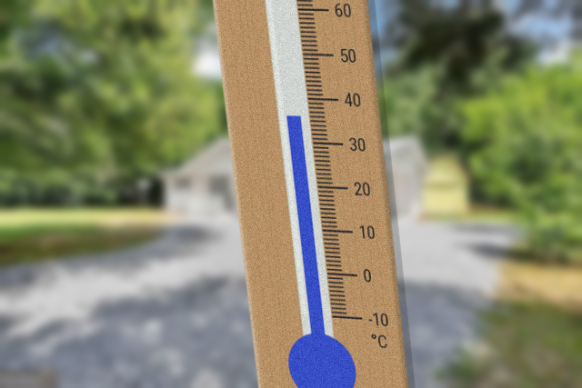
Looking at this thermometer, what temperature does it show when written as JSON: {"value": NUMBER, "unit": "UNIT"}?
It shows {"value": 36, "unit": "°C"}
